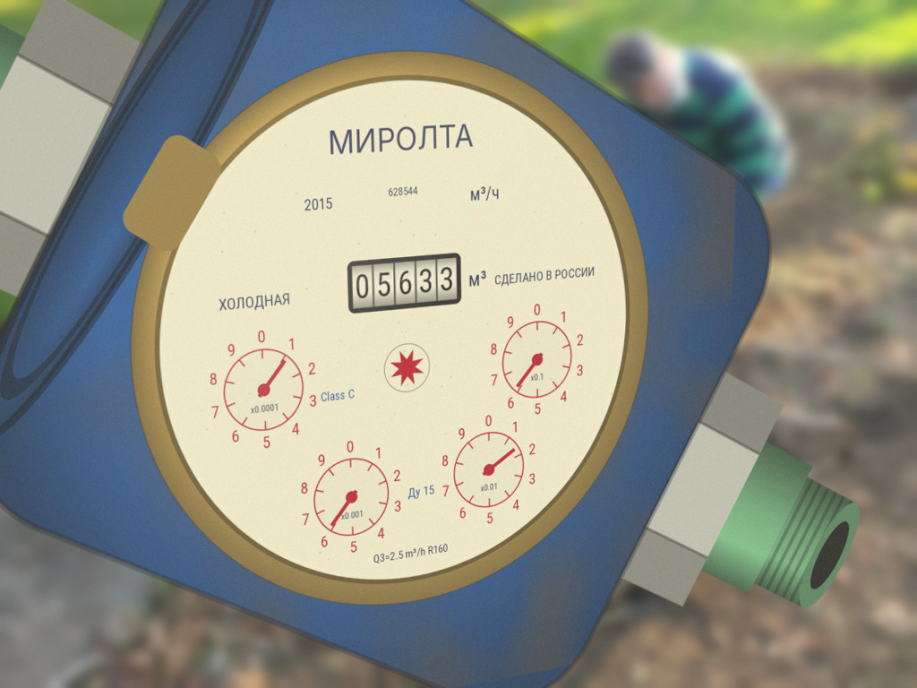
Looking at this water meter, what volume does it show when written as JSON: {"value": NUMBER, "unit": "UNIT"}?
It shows {"value": 5633.6161, "unit": "m³"}
